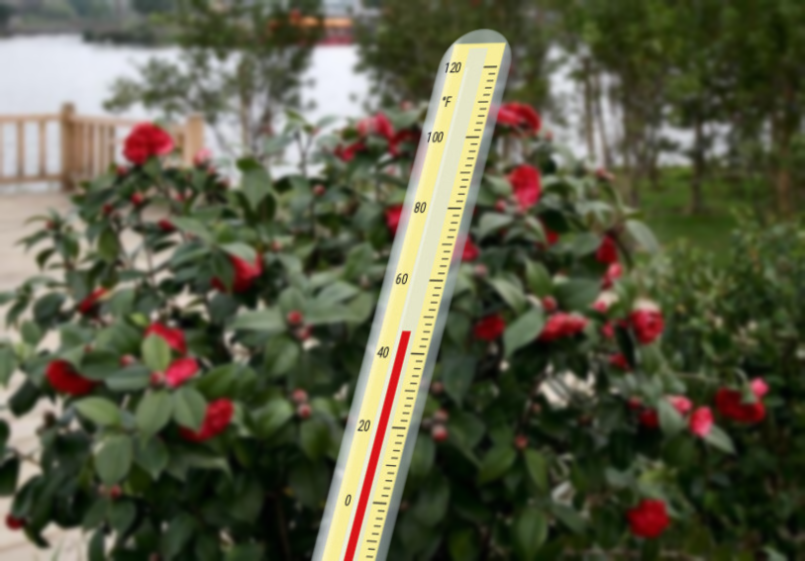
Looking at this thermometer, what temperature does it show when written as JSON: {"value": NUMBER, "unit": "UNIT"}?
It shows {"value": 46, "unit": "°F"}
